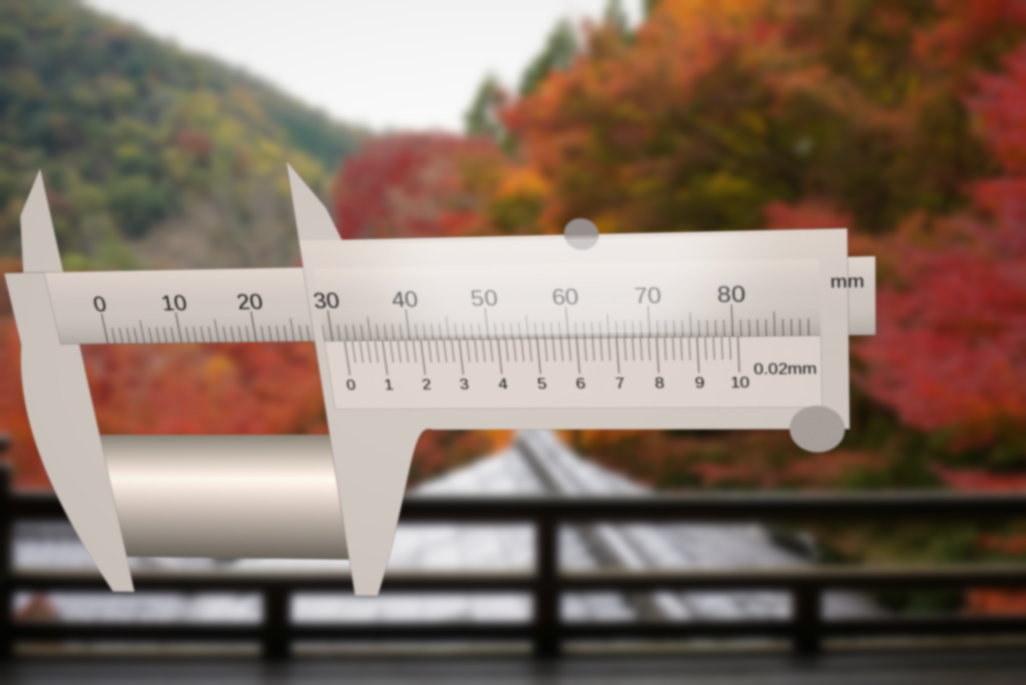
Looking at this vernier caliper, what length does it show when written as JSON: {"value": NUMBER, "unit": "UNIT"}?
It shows {"value": 31.6, "unit": "mm"}
